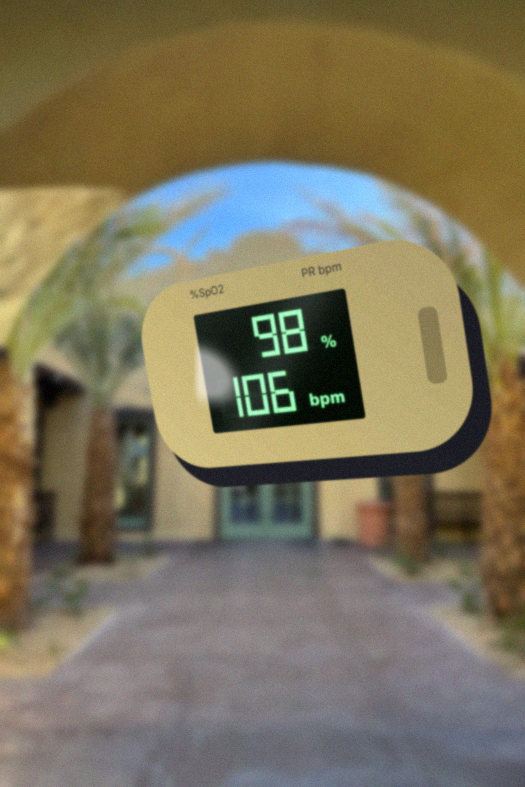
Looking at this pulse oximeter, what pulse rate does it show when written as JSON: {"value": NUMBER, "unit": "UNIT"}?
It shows {"value": 106, "unit": "bpm"}
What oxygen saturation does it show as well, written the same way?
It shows {"value": 98, "unit": "%"}
